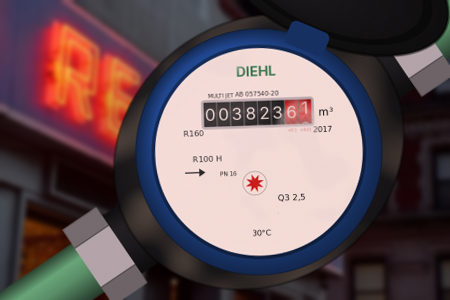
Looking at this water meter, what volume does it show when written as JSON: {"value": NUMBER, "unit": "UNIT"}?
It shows {"value": 3823.61, "unit": "m³"}
